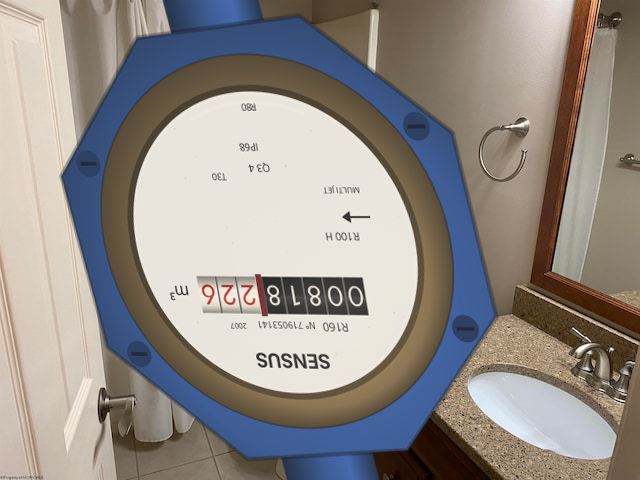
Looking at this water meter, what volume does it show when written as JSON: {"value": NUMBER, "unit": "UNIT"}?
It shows {"value": 818.226, "unit": "m³"}
